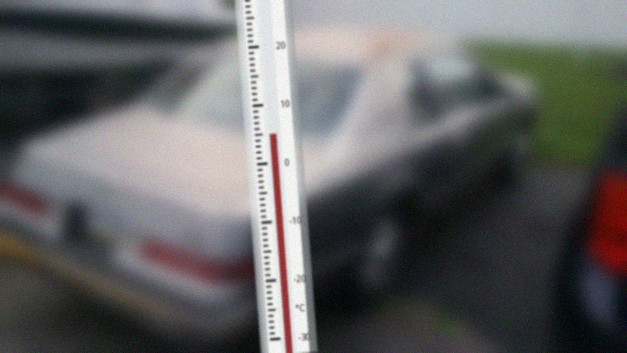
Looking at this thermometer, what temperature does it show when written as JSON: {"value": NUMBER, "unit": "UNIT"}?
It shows {"value": 5, "unit": "°C"}
